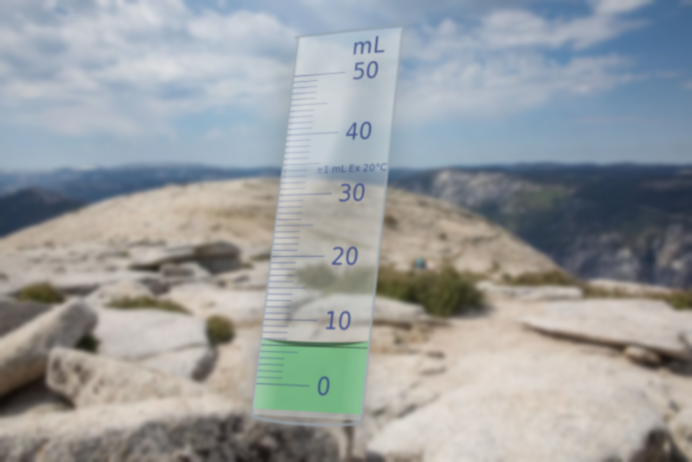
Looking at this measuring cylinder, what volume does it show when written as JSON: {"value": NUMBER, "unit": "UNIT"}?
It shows {"value": 6, "unit": "mL"}
